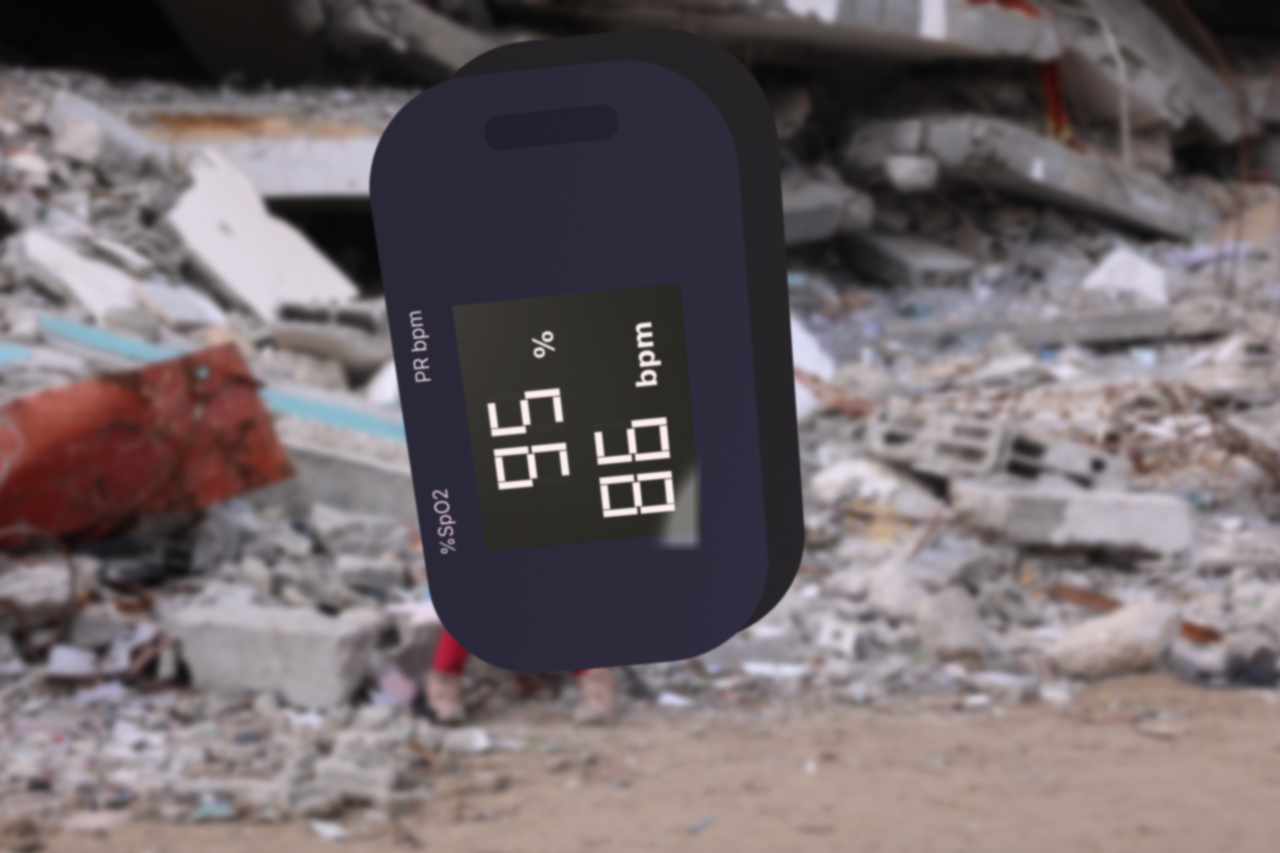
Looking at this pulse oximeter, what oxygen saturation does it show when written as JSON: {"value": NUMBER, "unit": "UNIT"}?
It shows {"value": 95, "unit": "%"}
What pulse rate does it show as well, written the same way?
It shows {"value": 86, "unit": "bpm"}
